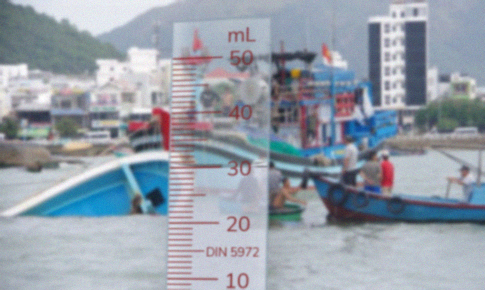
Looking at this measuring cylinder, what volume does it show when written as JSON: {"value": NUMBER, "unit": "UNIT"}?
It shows {"value": 30, "unit": "mL"}
